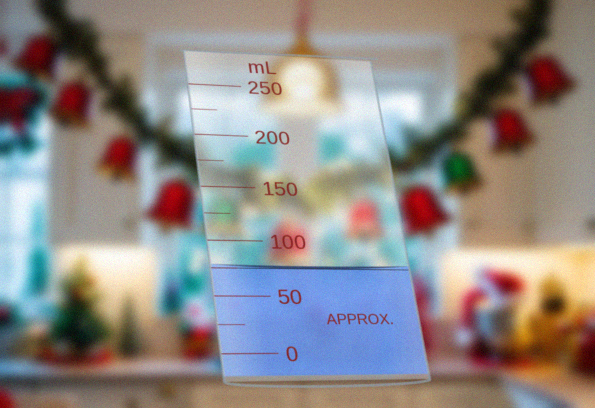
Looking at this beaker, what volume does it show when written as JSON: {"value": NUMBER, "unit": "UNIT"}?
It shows {"value": 75, "unit": "mL"}
